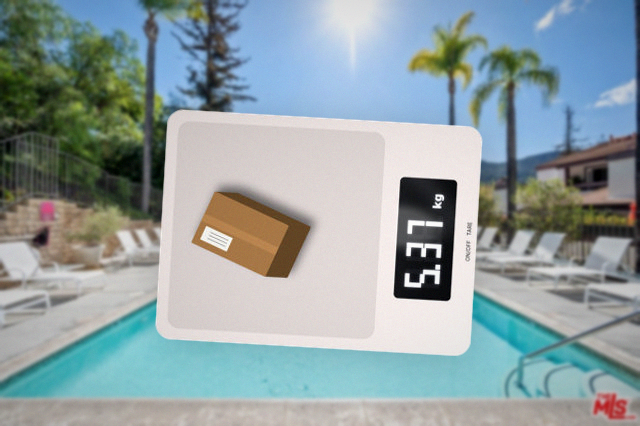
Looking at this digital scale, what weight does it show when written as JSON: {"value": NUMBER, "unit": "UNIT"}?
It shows {"value": 5.37, "unit": "kg"}
